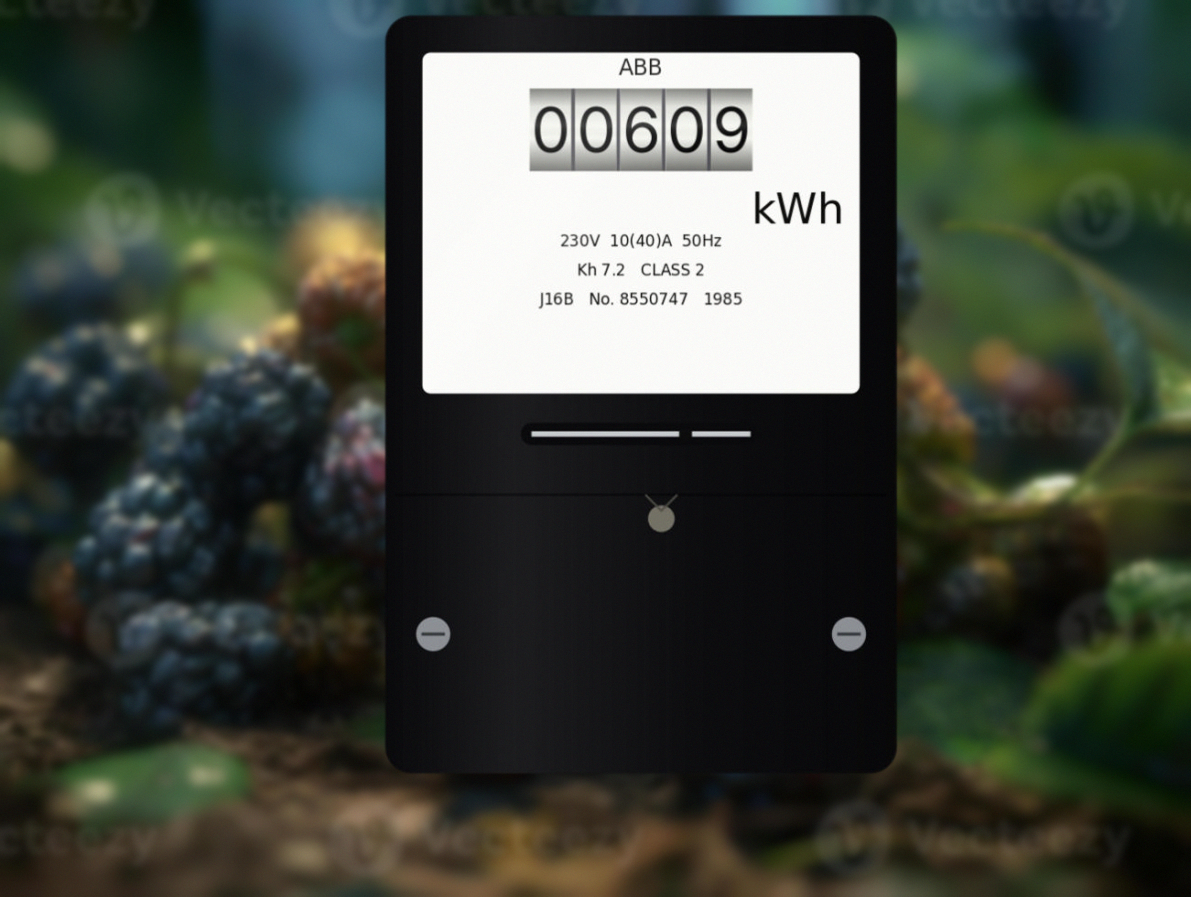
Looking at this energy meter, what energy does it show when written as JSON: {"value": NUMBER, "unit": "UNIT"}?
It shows {"value": 609, "unit": "kWh"}
